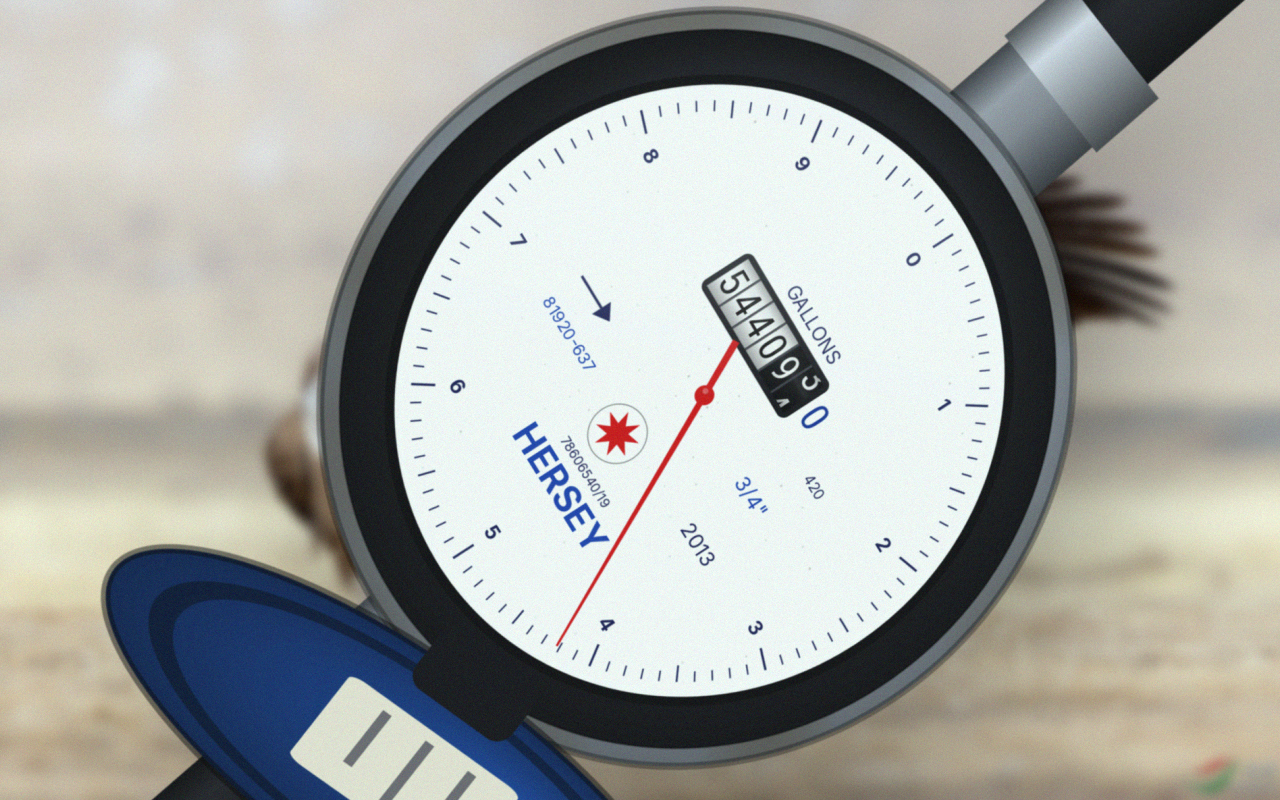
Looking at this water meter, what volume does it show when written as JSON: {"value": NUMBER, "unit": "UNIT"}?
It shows {"value": 5440934.2, "unit": "gal"}
